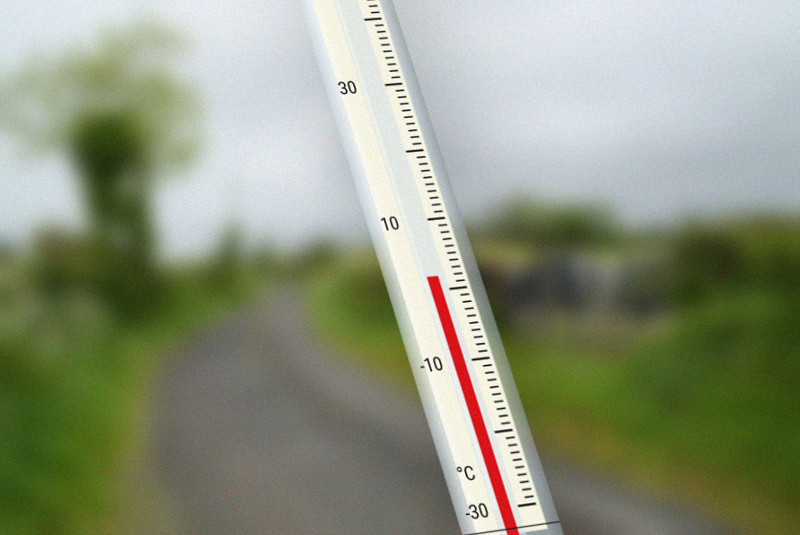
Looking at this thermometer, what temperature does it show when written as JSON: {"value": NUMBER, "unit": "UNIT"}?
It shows {"value": 2, "unit": "°C"}
